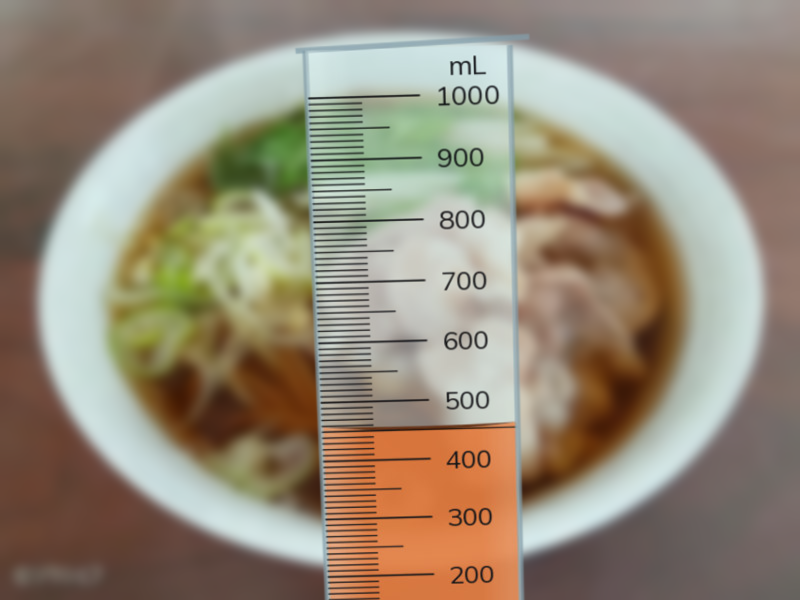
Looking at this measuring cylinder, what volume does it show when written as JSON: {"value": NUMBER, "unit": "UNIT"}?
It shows {"value": 450, "unit": "mL"}
